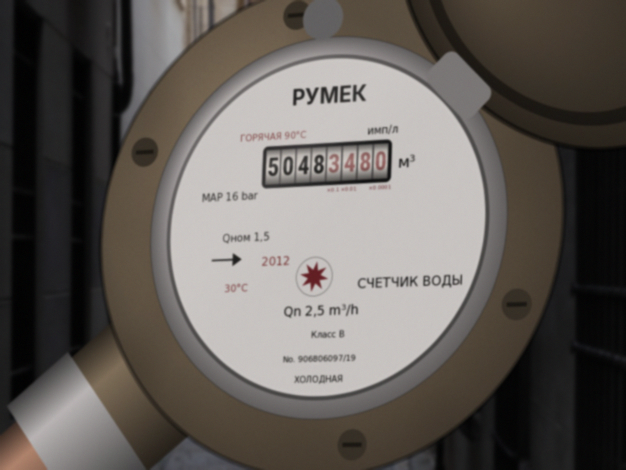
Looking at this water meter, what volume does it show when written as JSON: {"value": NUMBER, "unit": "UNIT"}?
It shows {"value": 5048.3480, "unit": "m³"}
